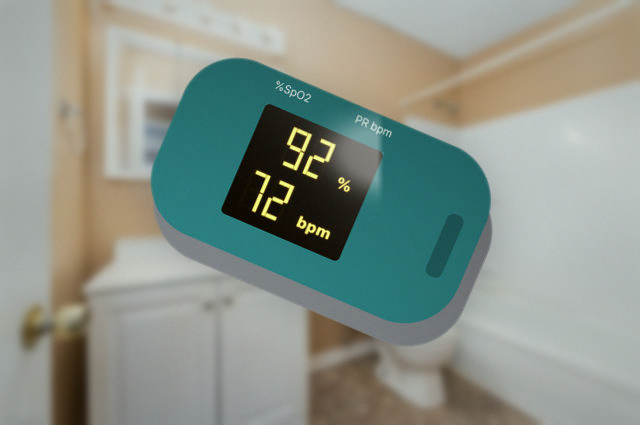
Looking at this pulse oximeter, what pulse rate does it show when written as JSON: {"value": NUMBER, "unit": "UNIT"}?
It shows {"value": 72, "unit": "bpm"}
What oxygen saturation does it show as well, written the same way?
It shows {"value": 92, "unit": "%"}
